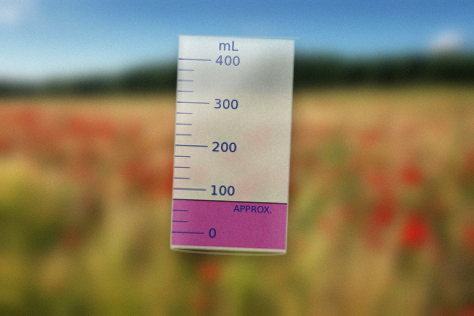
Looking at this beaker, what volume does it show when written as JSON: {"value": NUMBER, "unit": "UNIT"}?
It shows {"value": 75, "unit": "mL"}
